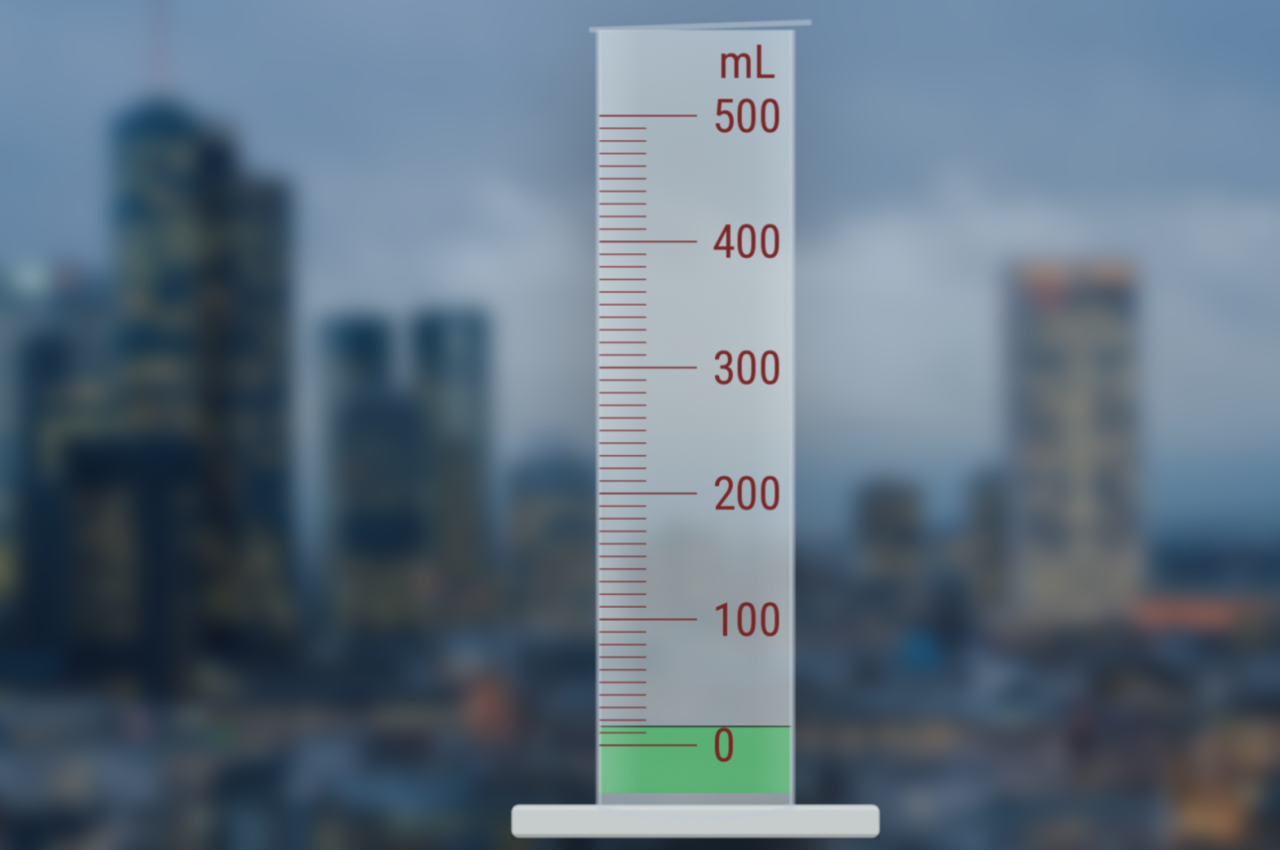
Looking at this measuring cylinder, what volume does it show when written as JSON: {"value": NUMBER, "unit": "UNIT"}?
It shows {"value": 15, "unit": "mL"}
